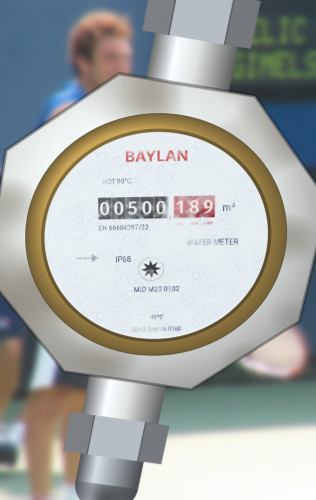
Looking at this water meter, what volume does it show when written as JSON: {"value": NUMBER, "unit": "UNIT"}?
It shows {"value": 500.189, "unit": "m³"}
